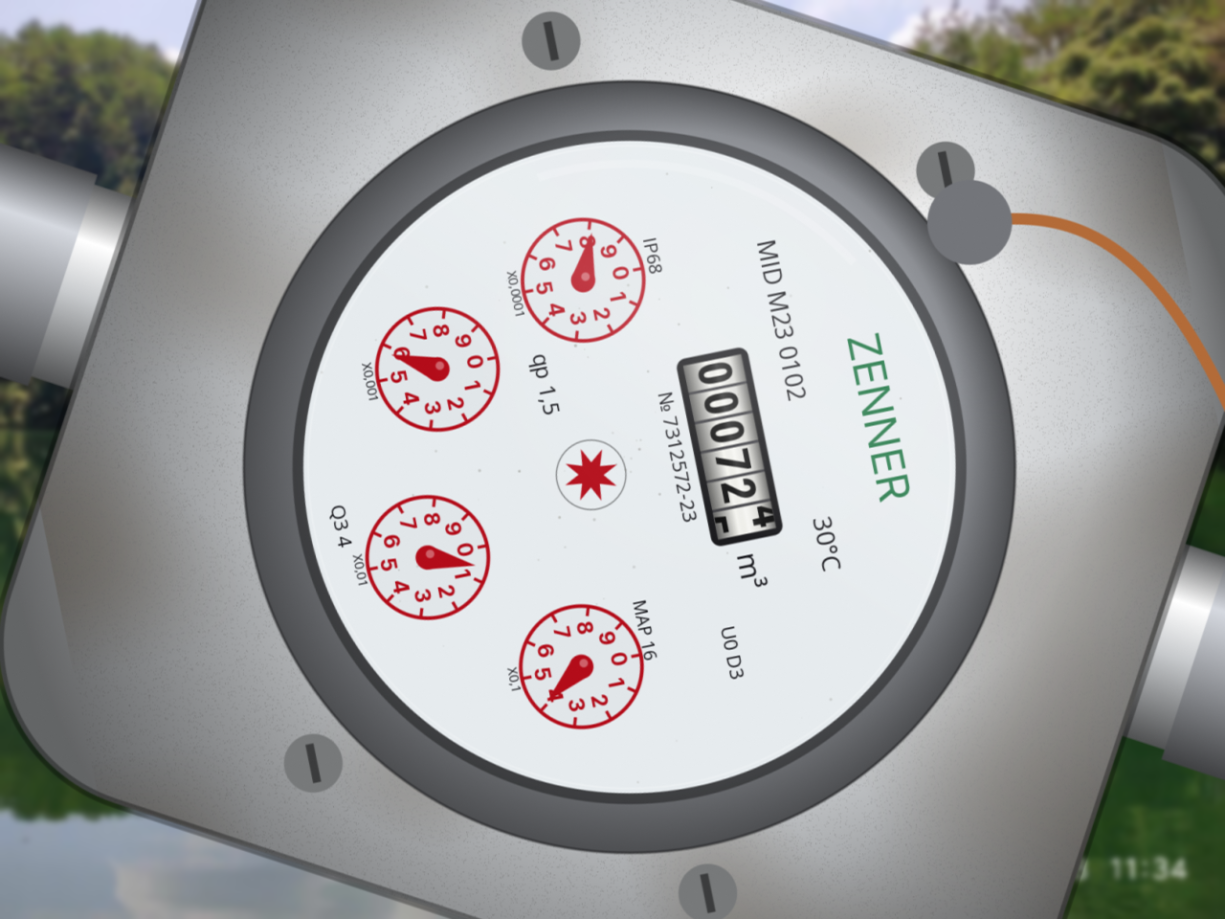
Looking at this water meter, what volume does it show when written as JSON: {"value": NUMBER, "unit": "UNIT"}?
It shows {"value": 724.4058, "unit": "m³"}
